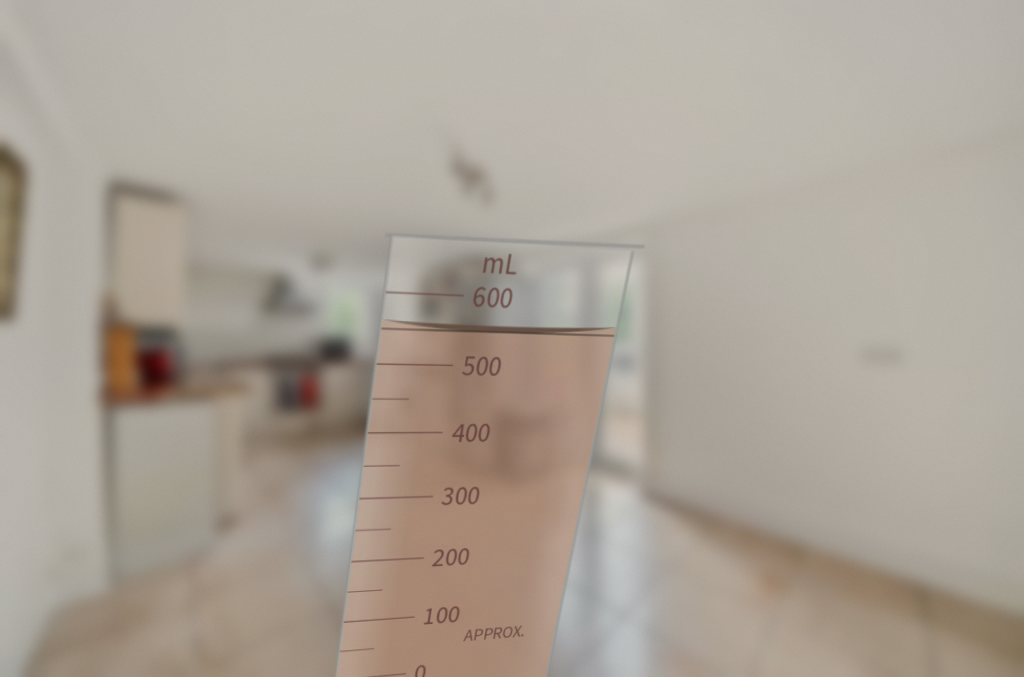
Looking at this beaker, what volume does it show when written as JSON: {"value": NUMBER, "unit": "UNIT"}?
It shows {"value": 550, "unit": "mL"}
